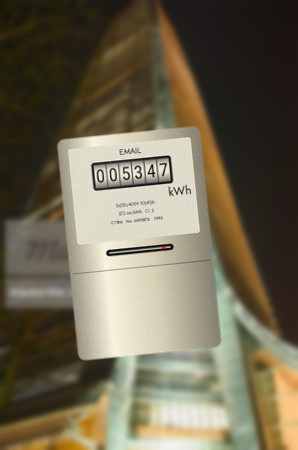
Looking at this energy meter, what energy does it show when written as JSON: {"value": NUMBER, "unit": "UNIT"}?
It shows {"value": 5347, "unit": "kWh"}
